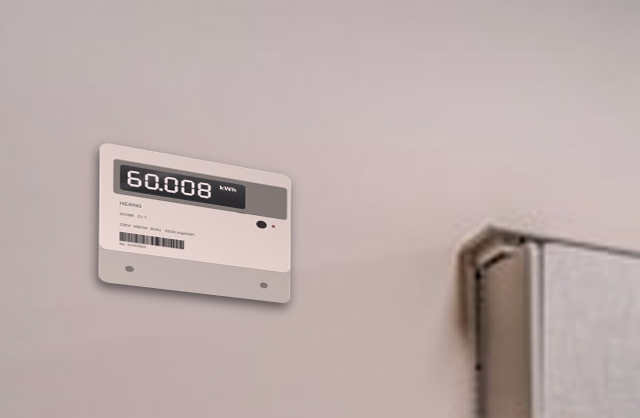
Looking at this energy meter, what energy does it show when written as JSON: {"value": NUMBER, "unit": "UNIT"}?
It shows {"value": 60.008, "unit": "kWh"}
